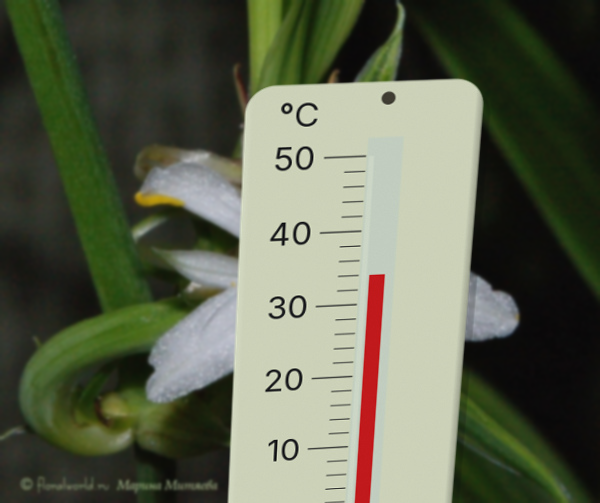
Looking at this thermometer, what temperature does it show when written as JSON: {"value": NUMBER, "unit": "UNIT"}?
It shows {"value": 34, "unit": "°C"}
